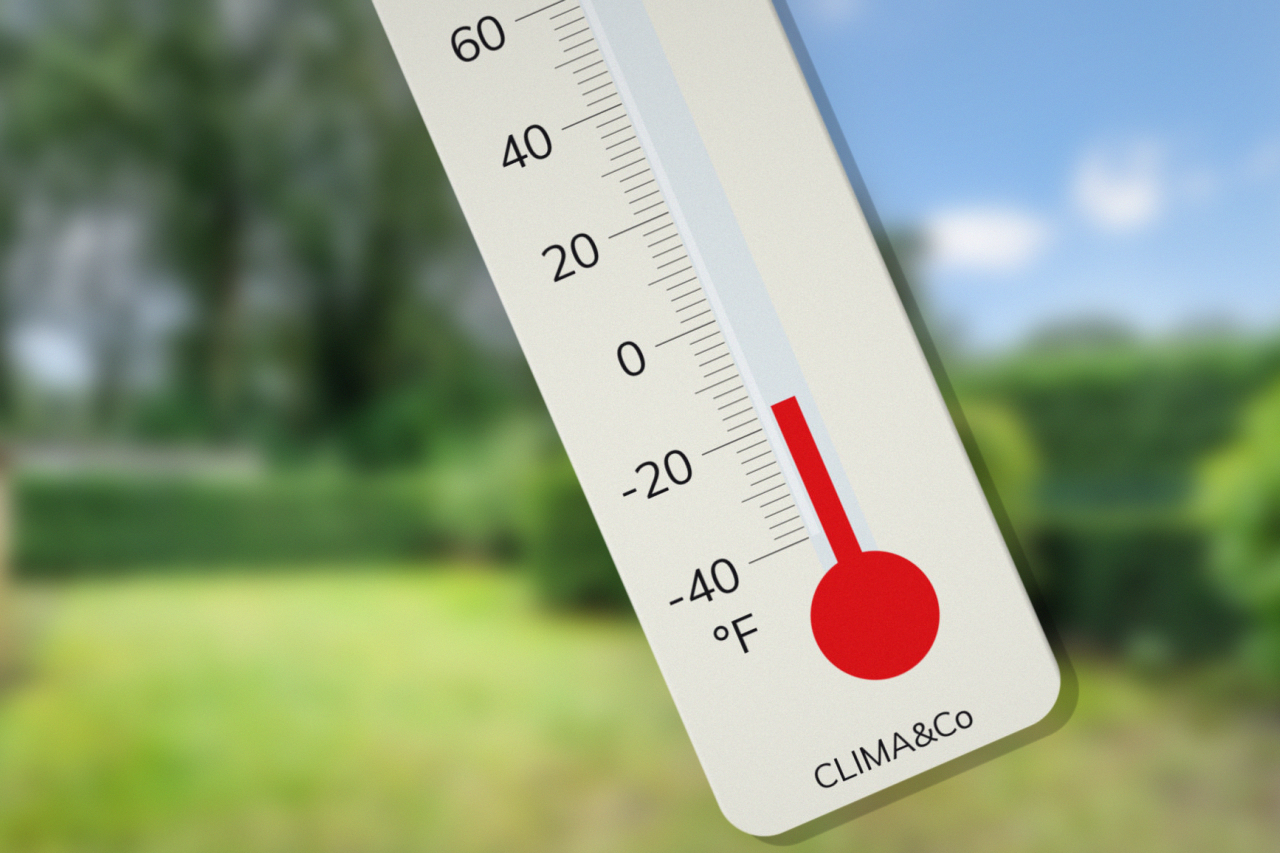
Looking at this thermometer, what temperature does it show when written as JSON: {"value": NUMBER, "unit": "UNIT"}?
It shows {"value": -17, "unit": "°F"}
